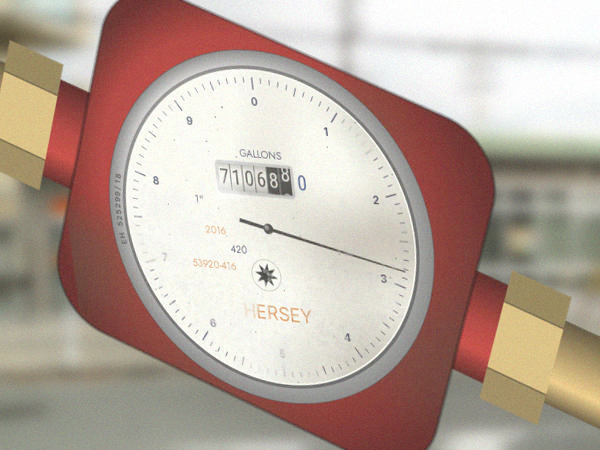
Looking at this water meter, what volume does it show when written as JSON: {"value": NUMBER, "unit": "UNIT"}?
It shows {"value": 7106882.8, "unit": "gal"}
